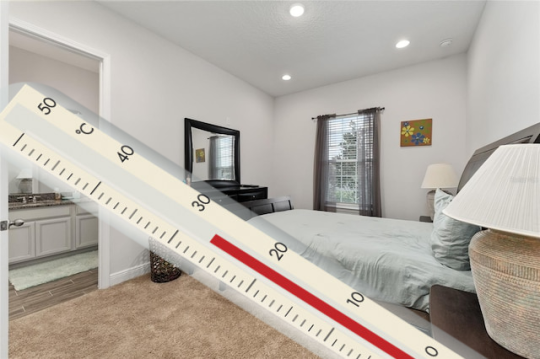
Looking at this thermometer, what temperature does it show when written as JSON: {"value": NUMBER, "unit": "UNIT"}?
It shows {"value": 26.5, "unit": "°C"}
